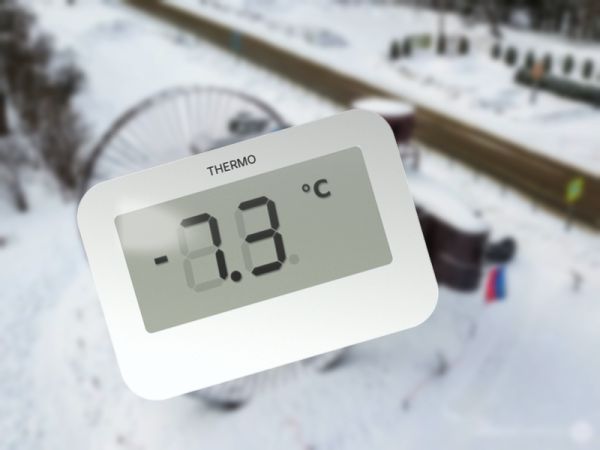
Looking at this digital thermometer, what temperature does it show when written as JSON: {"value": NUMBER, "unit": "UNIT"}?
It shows {"value": -7.3, "unit": "°C"}
